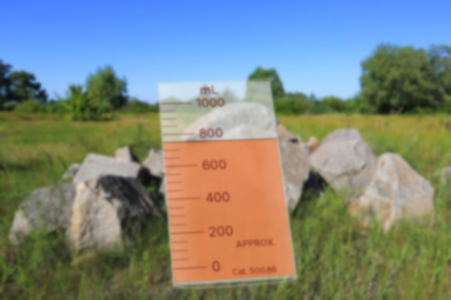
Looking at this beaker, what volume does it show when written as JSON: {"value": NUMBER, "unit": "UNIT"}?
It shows {"value": 750, "unit": "mL"}
